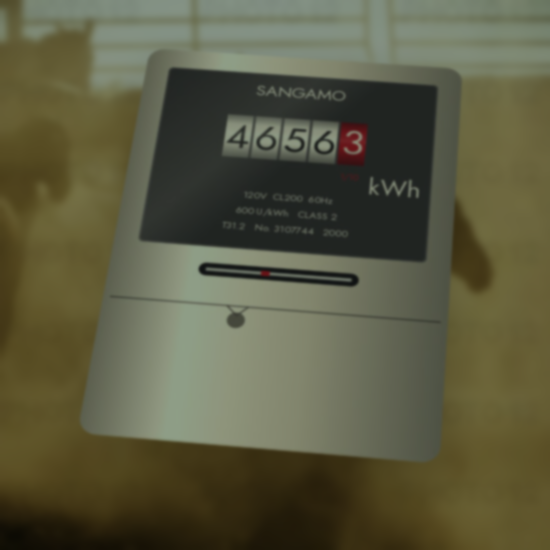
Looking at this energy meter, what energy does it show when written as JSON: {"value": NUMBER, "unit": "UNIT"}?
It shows {"value": 4656.3, "unit": "kWh"}
